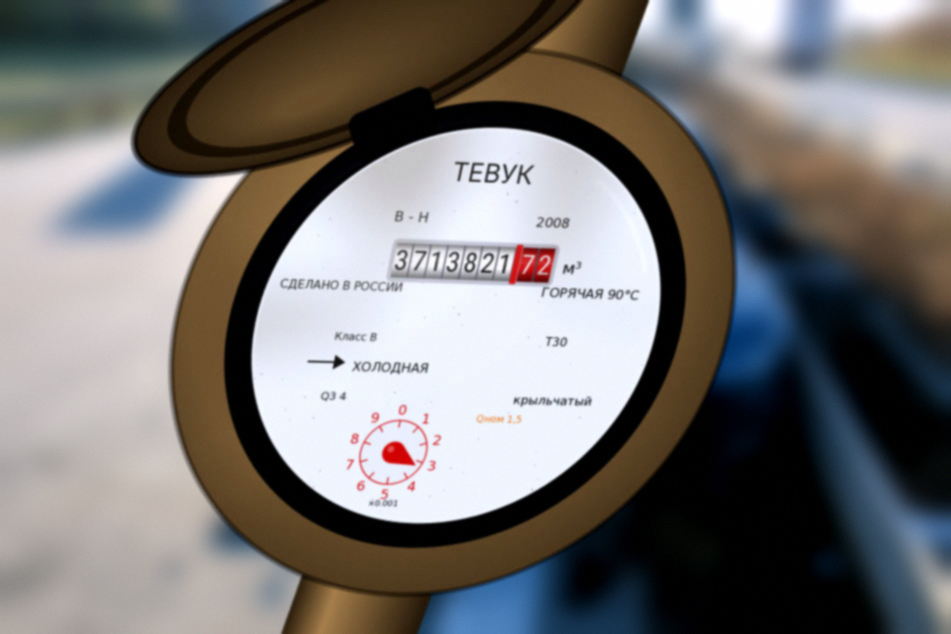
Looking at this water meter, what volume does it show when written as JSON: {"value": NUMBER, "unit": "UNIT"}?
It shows {"value": 3713821.723, "unit": "m³"}
